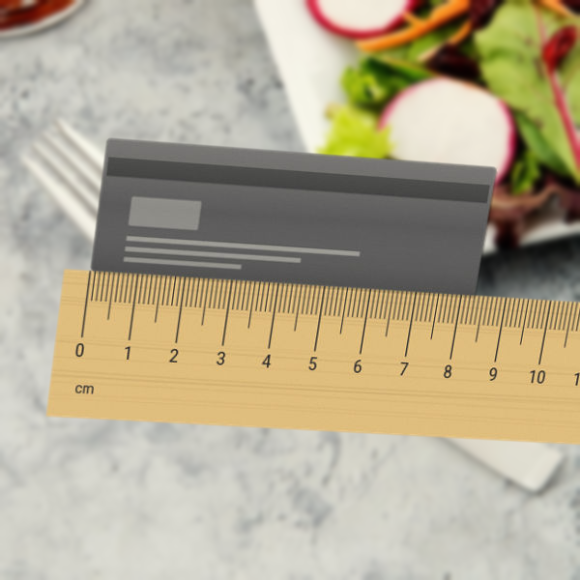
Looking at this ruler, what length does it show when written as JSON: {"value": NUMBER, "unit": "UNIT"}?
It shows {"value": 8.3, "unit": "cm"}
